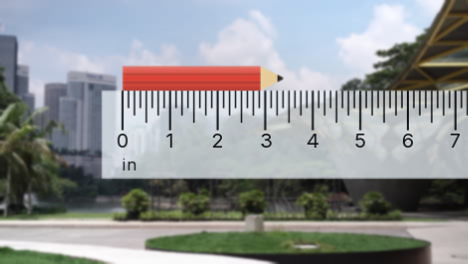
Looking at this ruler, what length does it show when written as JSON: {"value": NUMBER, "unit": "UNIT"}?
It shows {"value": 3.375, "unit": "in"}
